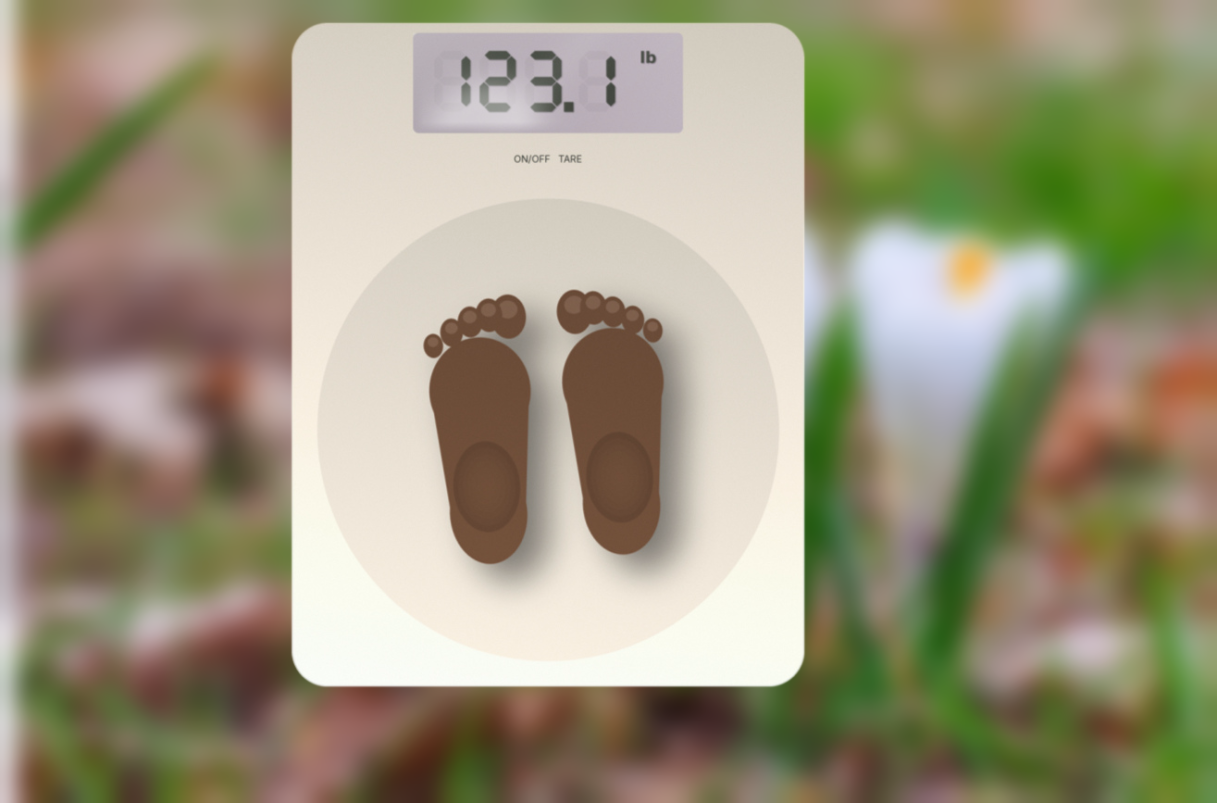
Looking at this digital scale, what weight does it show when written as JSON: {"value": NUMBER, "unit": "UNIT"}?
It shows {"value": 123.1, "unit": "lb"}
